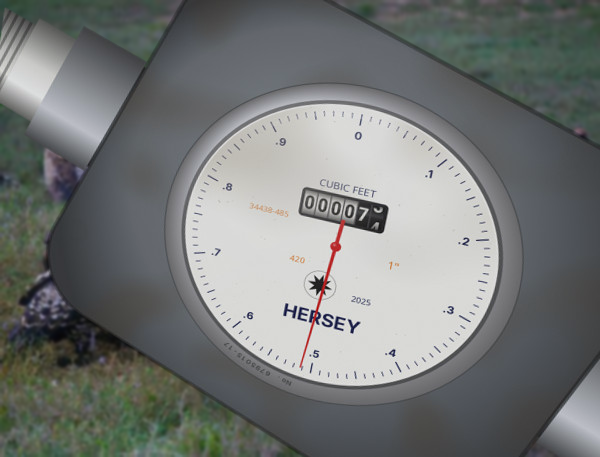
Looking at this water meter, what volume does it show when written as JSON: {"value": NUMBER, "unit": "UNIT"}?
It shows {"value": 73.51, "unit": "ft³"}
